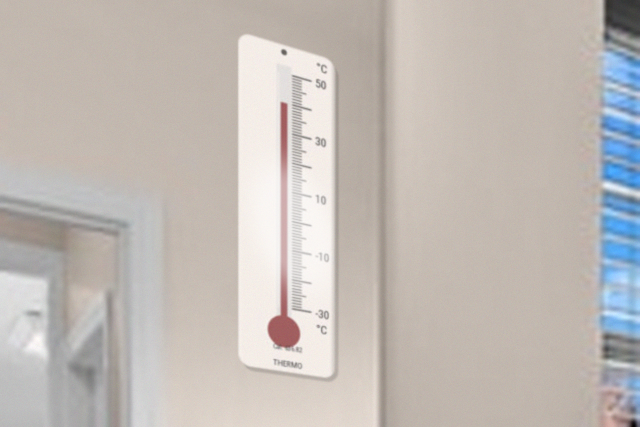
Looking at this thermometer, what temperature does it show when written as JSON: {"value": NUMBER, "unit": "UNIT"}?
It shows {"value": 40, "unit": "°C"}
